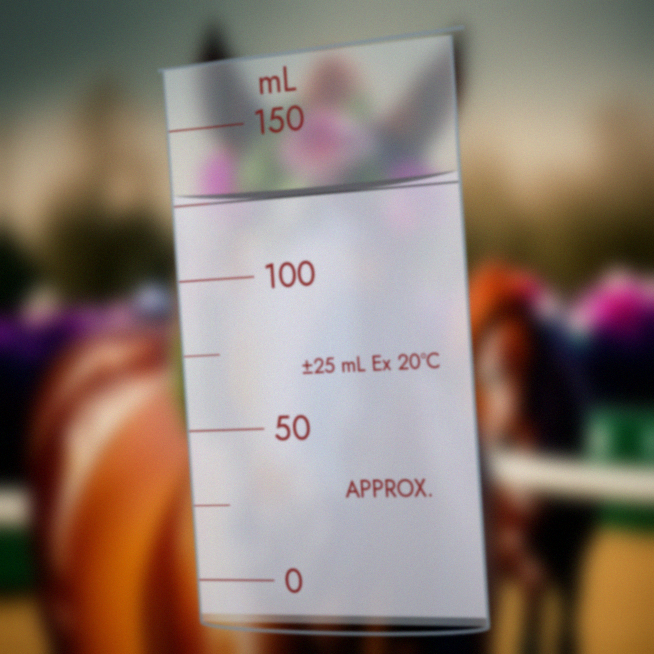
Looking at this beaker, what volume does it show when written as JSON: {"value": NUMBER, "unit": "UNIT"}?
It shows {"value": 125, "unit": "mL"}
